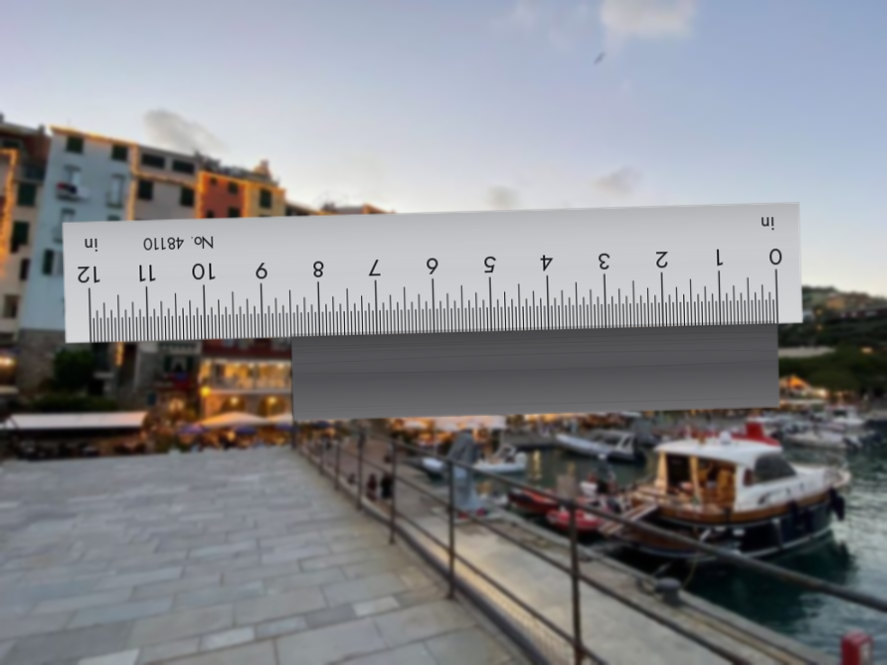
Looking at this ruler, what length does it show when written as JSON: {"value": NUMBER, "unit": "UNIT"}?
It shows {"value": 8.5, "unit": "in"}
